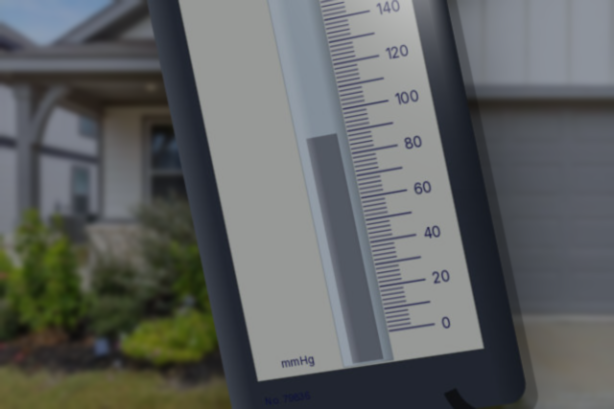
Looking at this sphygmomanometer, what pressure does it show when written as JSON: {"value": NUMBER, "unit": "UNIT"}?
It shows {"value": 90, "unit": "mmHg"}
